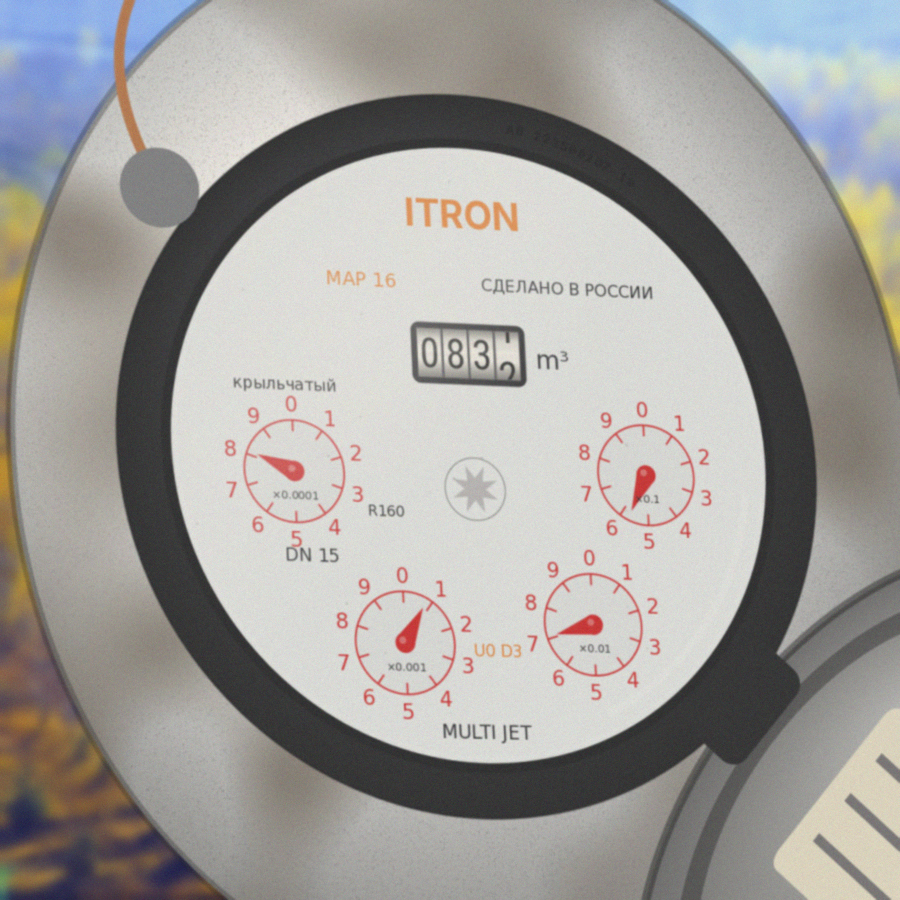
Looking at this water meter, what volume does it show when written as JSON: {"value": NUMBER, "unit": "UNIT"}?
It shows {"value": 831.5708, "unit": "m³"}
